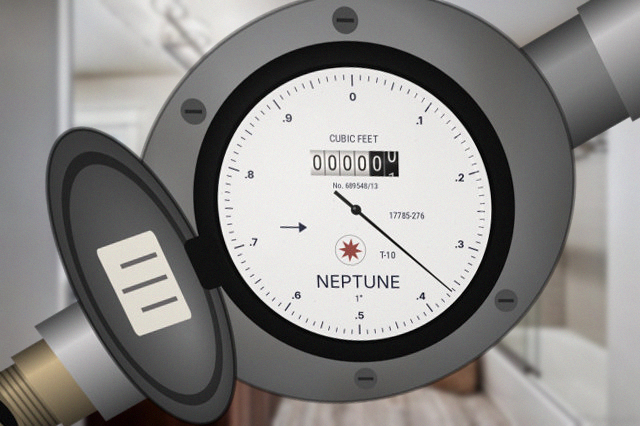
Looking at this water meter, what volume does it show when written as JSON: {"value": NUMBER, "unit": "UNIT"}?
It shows {"value": 0.36, "unit": "ft³"}
